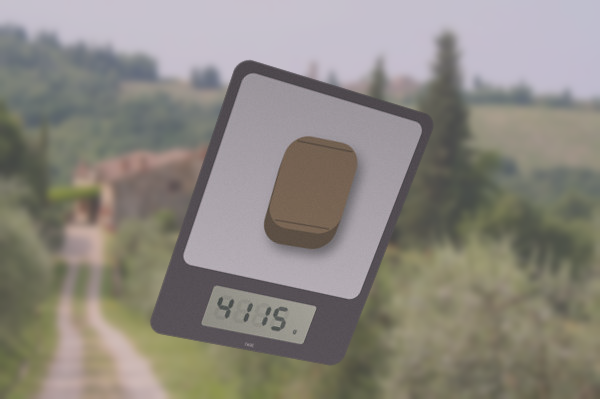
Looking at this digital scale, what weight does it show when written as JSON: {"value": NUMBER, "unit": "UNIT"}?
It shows {"value": 4115, "unit": "g"}
